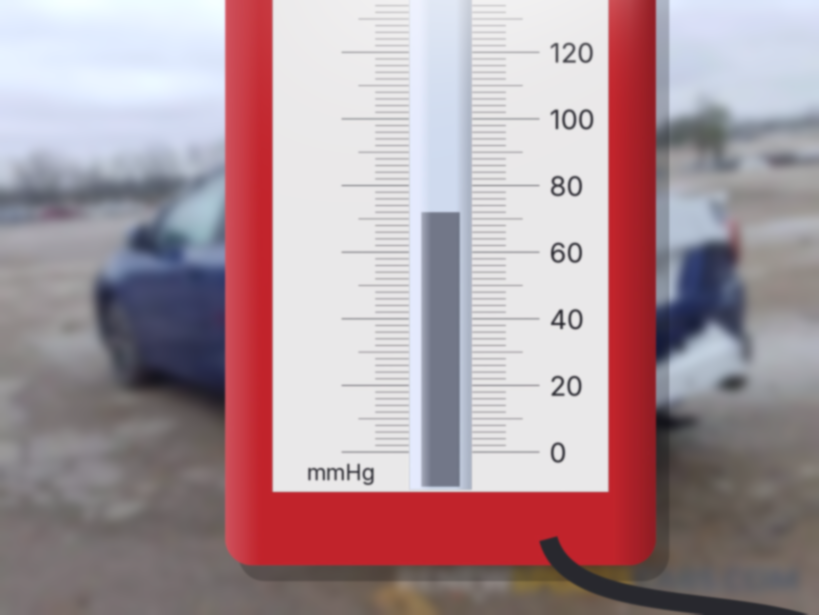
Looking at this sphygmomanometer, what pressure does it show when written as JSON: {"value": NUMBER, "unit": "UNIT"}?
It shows {"value": 72, "unit": "mmHg"}
